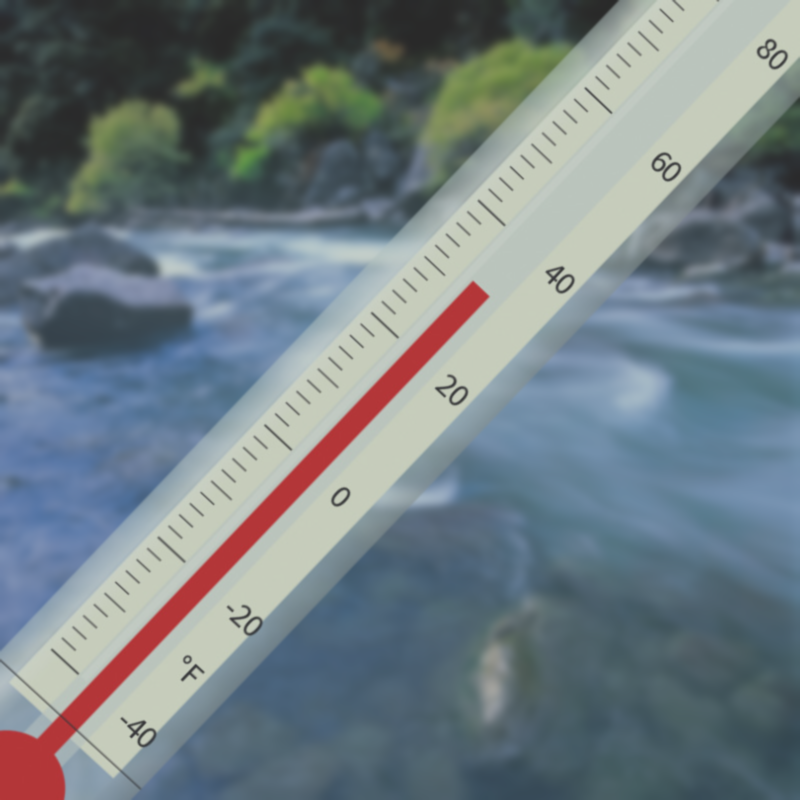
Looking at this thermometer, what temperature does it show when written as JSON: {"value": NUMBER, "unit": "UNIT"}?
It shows {"value": 32, "unit": "°F"}
